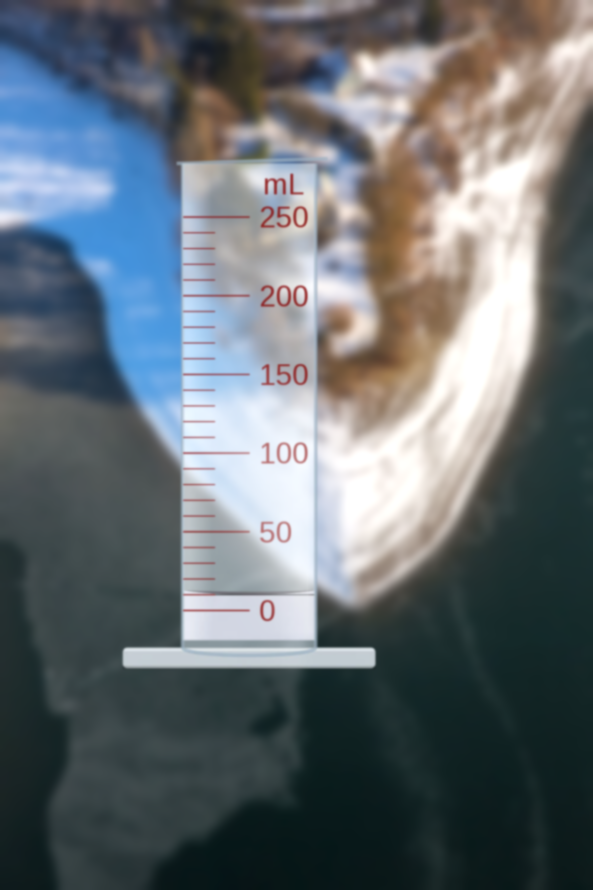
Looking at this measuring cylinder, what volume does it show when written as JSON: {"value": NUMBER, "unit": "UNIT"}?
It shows {"value": 10, "unit": "mL"}
